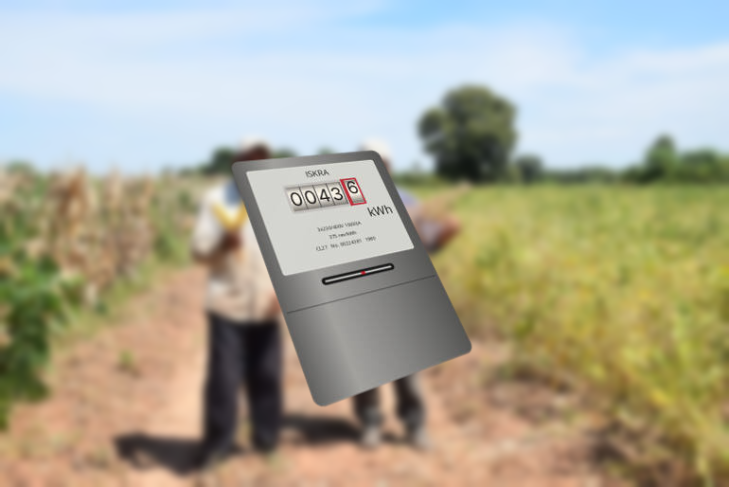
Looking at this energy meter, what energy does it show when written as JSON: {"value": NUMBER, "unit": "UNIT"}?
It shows {"value": 43.6, "unit": "kWh"}
